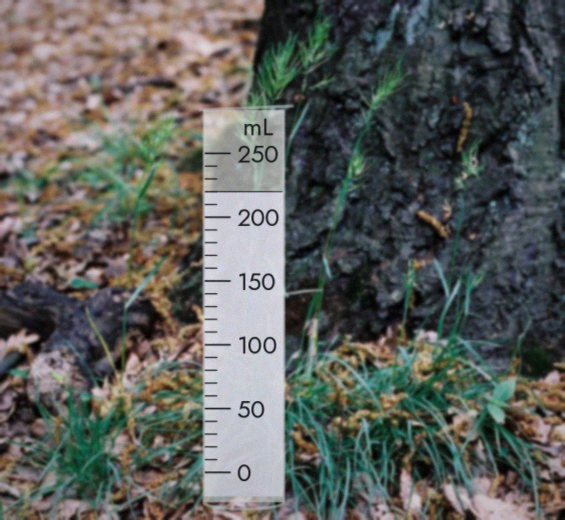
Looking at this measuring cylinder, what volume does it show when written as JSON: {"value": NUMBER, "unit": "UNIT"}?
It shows {"value": 220, "unit": "mL"}
